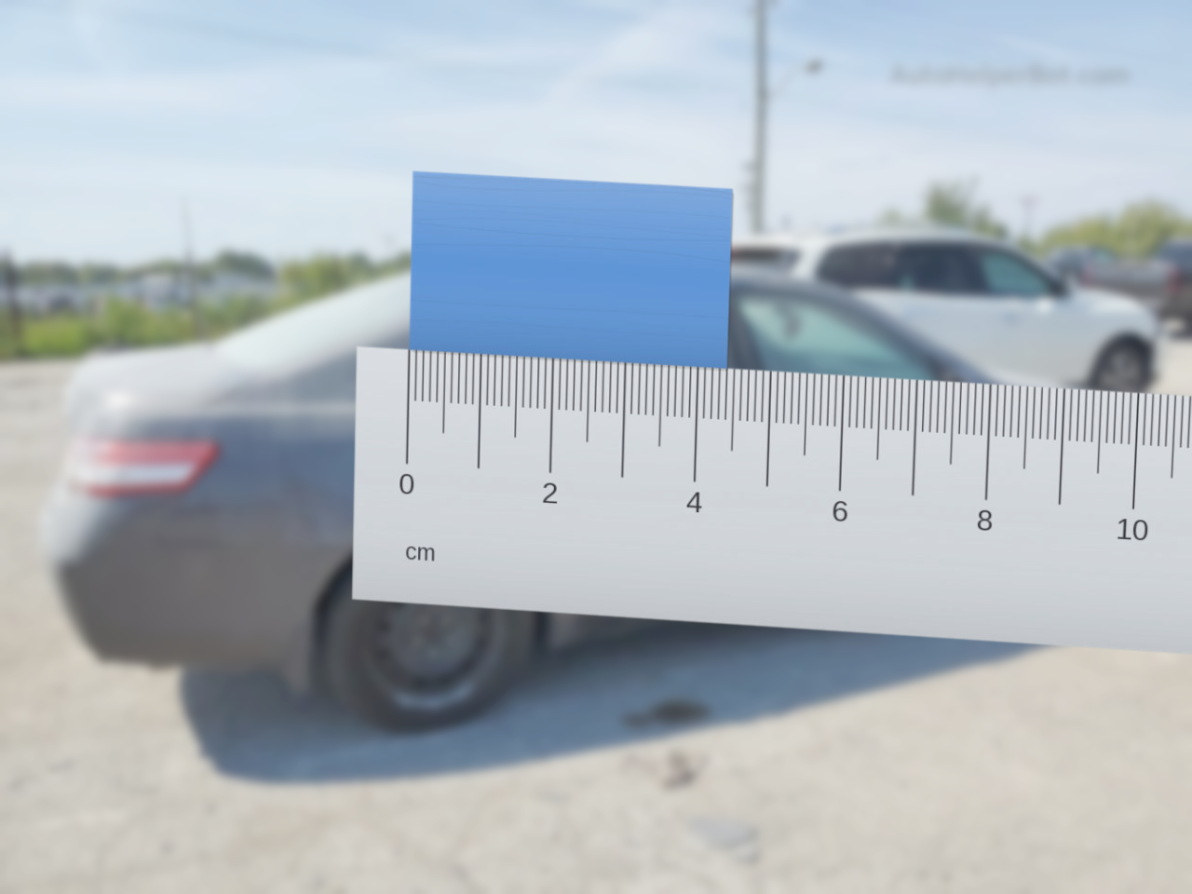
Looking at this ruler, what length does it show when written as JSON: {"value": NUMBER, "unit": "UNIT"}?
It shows {"value": 4.4, "unit": "cm"}
